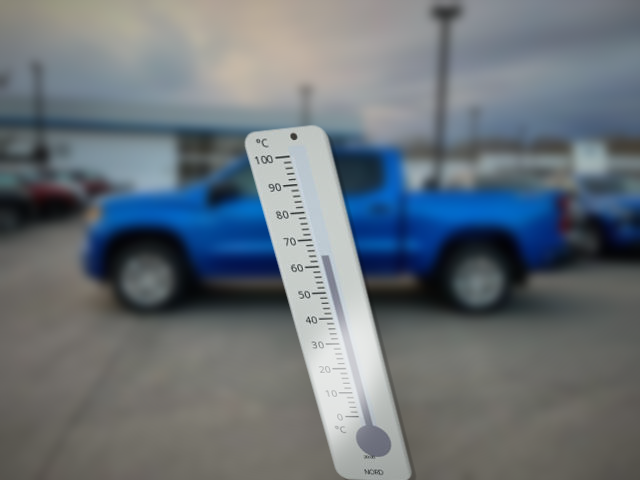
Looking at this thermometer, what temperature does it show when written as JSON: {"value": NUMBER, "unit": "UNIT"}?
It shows {"value": 64, "unit": "°C"}
